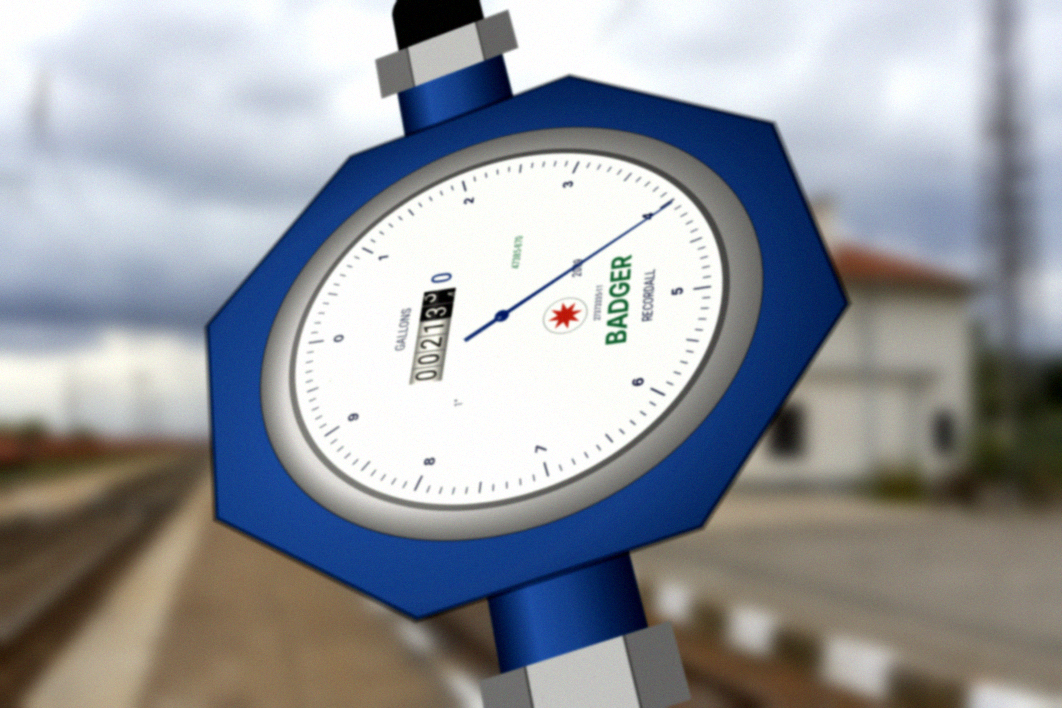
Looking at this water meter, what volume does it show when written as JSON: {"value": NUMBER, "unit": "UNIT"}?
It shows {"value": 21334.0, "unit": "gal"}
